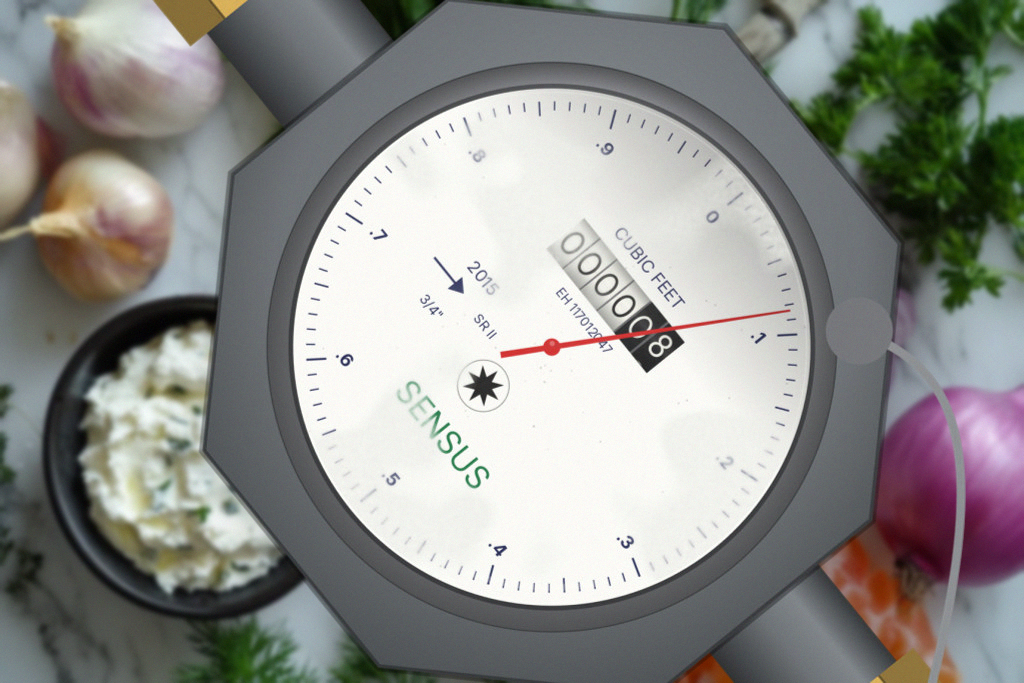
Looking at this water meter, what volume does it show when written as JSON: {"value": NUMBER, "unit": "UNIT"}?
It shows {"value": 8.08, "unit": "ft³"}
